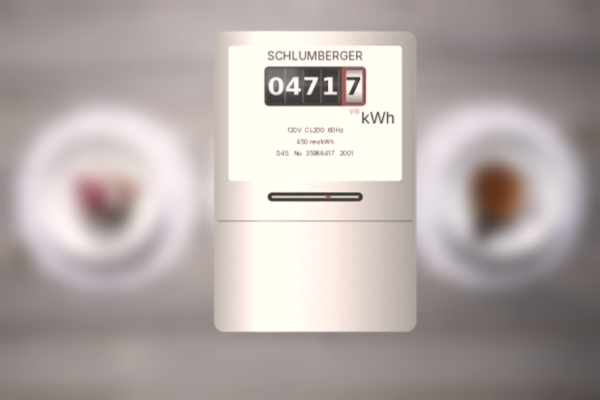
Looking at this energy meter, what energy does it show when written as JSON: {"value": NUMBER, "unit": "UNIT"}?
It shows {"value": 471.7, "unit": "kWh"}
